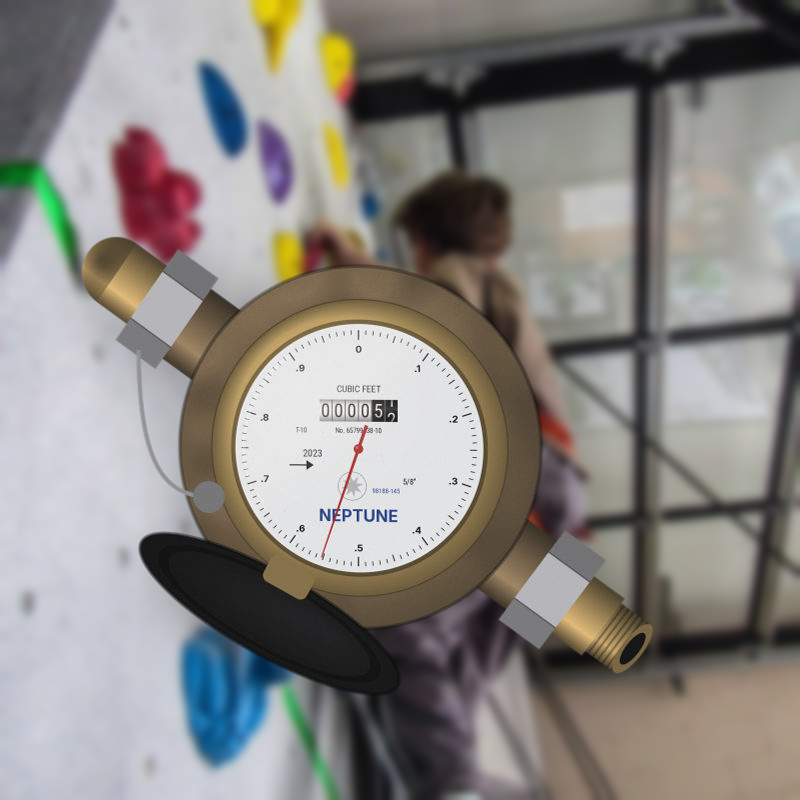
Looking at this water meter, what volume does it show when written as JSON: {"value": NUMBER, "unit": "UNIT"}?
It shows {"value": 51.55, "unit": "ft³"}
